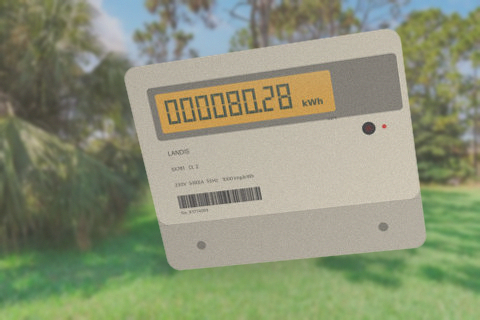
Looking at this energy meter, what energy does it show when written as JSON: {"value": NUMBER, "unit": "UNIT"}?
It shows {"value": 80.28, "unit": "kWh"}
